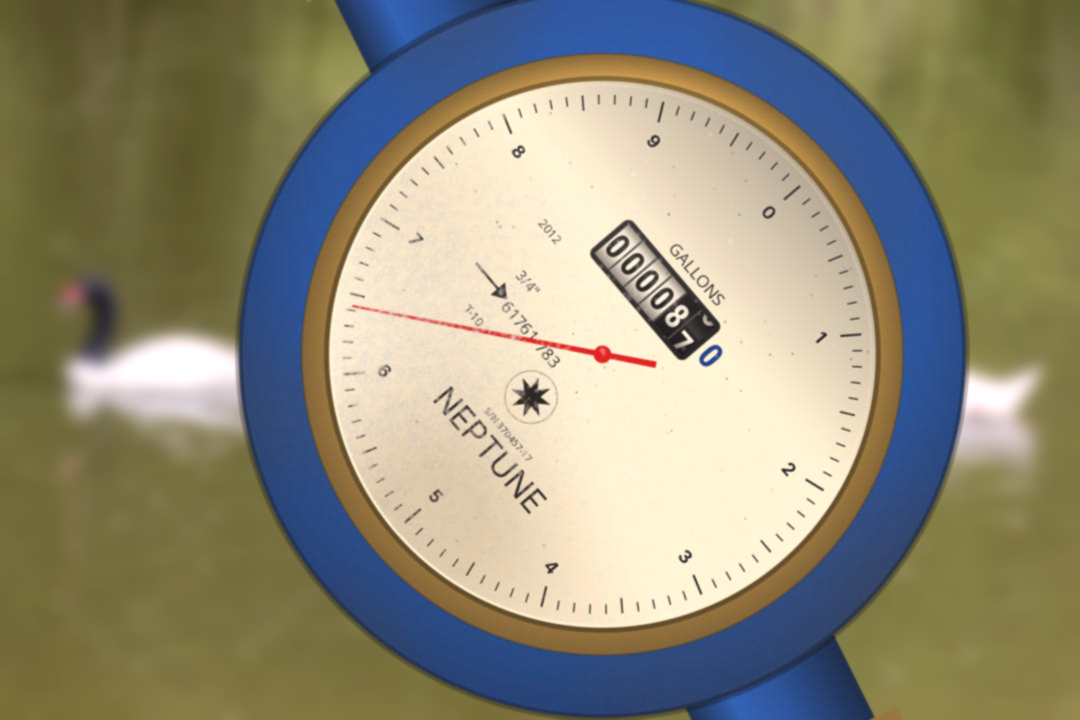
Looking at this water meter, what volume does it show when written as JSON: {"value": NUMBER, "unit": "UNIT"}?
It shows {"value": 866.4, "unit": "gal"}
